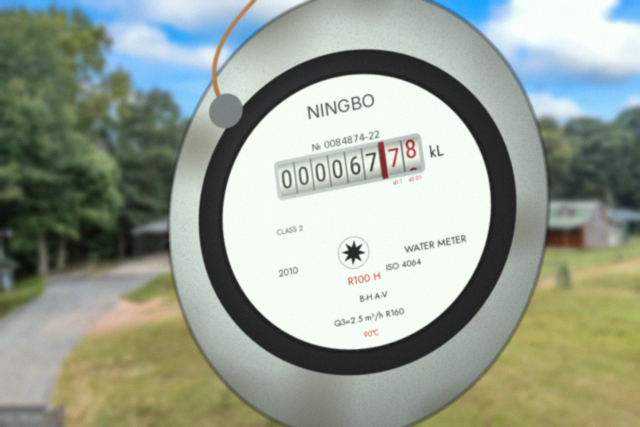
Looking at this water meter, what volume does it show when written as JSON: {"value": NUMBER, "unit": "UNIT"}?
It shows {"value": 67.78, "unit": "kL"}
